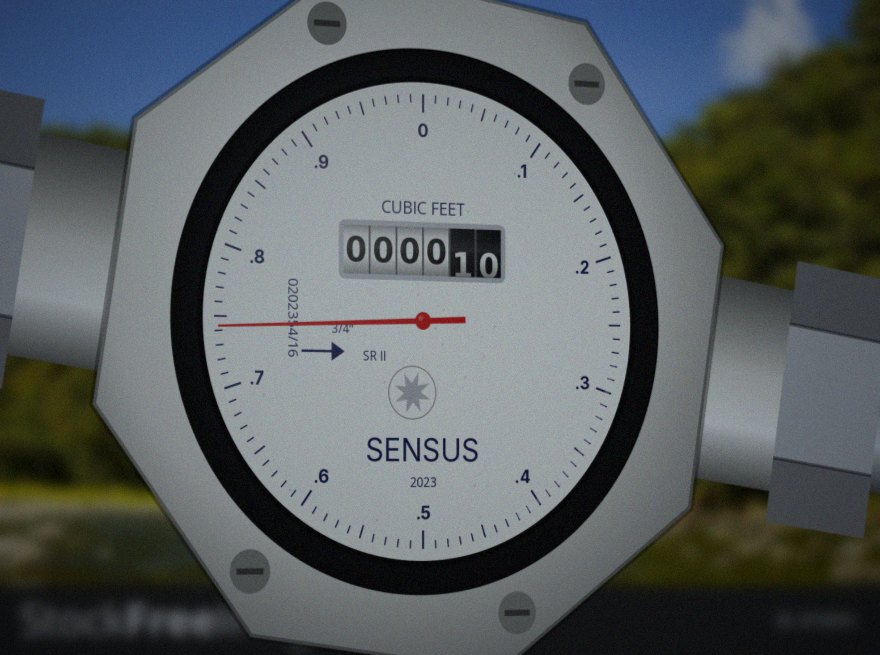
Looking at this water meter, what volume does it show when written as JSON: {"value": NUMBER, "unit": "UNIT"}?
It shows {"value": 9.74, "unit": "ft³"}
